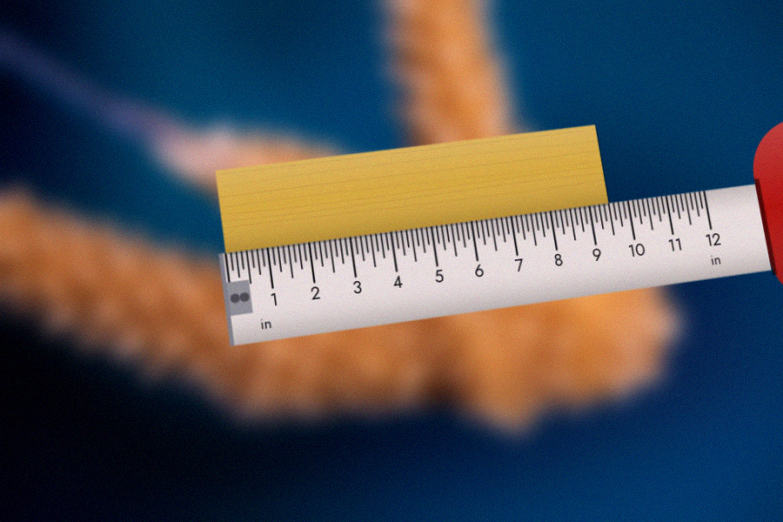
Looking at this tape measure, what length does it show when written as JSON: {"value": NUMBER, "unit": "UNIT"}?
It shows {"value": 9.5, "unit": "in"}
